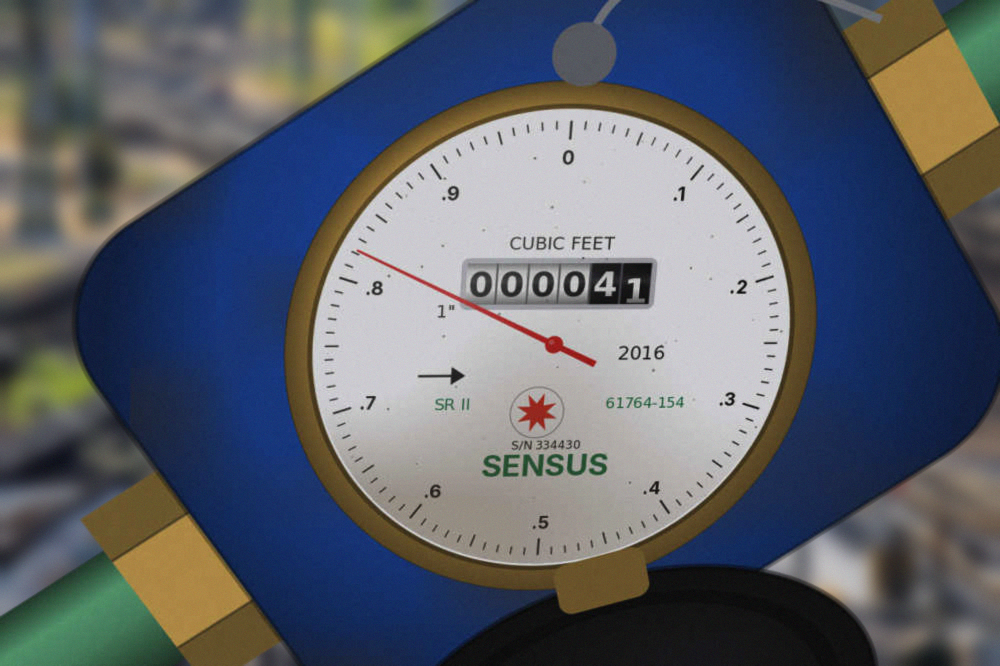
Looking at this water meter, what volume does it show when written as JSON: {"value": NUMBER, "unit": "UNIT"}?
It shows {"value": 40.82, "unit": "ft³"}
